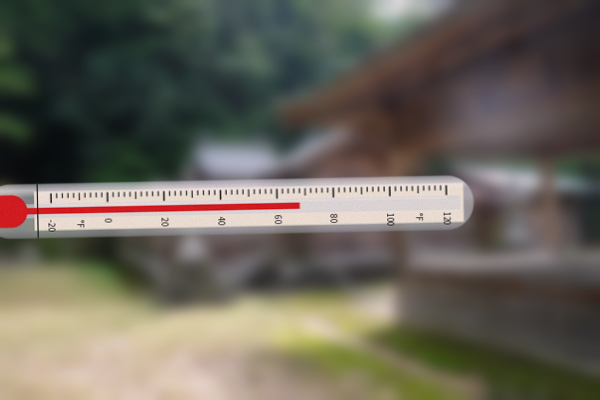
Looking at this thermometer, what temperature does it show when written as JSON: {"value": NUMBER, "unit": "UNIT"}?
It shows {"value": 68, "unit": "°F"}
